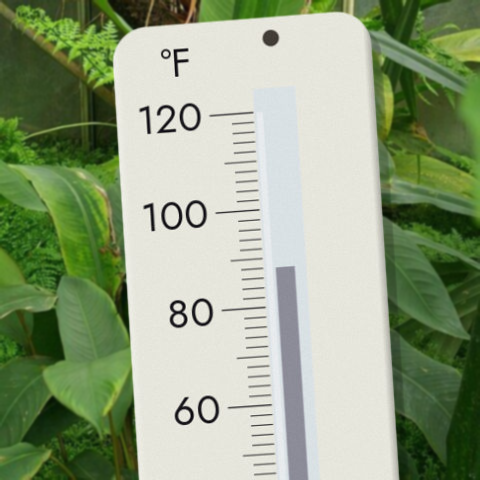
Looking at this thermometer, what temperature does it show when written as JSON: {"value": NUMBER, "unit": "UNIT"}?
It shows {"value": 88, "unit": "°F"}
